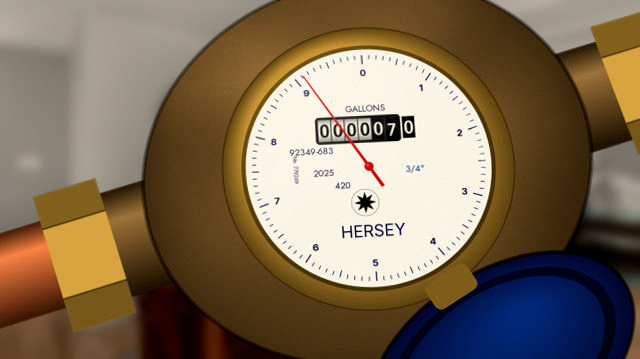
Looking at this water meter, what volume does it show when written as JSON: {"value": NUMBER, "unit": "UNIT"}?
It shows {"value": 69.1, "unit": "gal"}
